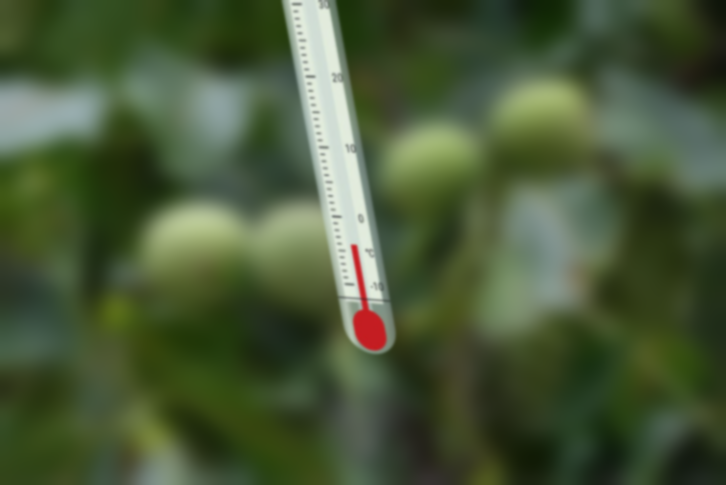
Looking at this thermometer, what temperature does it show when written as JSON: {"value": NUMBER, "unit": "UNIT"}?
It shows {"value": -4, "unit": "°C"}
